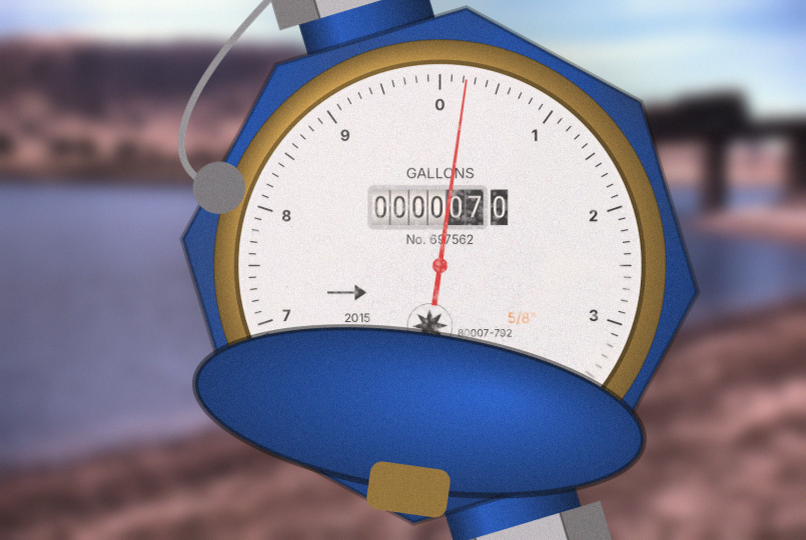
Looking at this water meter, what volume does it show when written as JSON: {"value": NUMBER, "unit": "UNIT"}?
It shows {"value": 70.2, "unit": "gal"}
